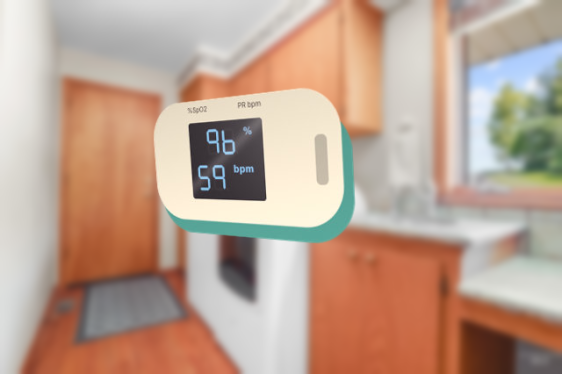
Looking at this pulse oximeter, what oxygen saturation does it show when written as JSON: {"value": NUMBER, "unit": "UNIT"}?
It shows {"value": 96, "unit": "%"}
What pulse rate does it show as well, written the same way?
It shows {"value": 59, "unit": "bpm"}
